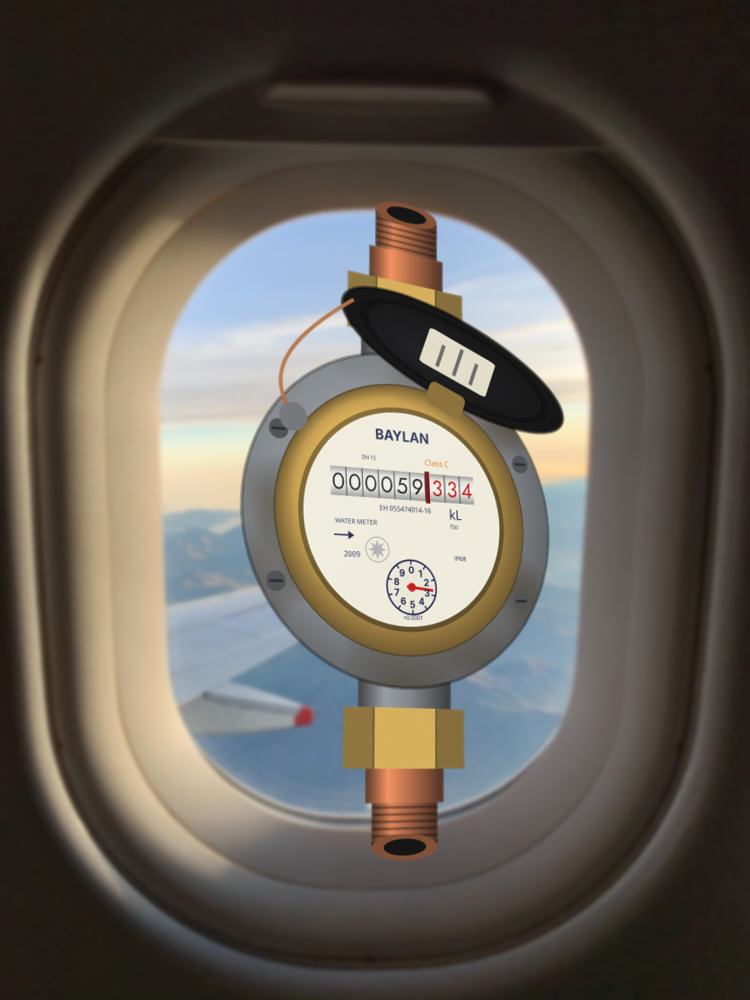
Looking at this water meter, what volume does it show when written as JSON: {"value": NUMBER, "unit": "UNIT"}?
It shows {"value": 59.3342, "unit": "kL"}
